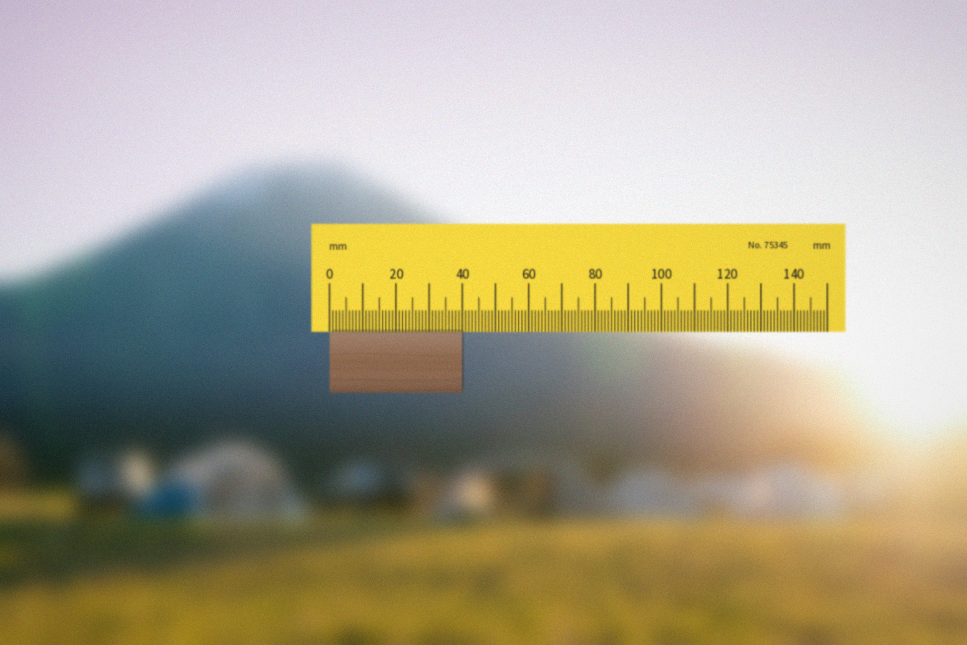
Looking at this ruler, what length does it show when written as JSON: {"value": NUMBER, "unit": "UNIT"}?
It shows {"value": 40, "unit": "mm"}
